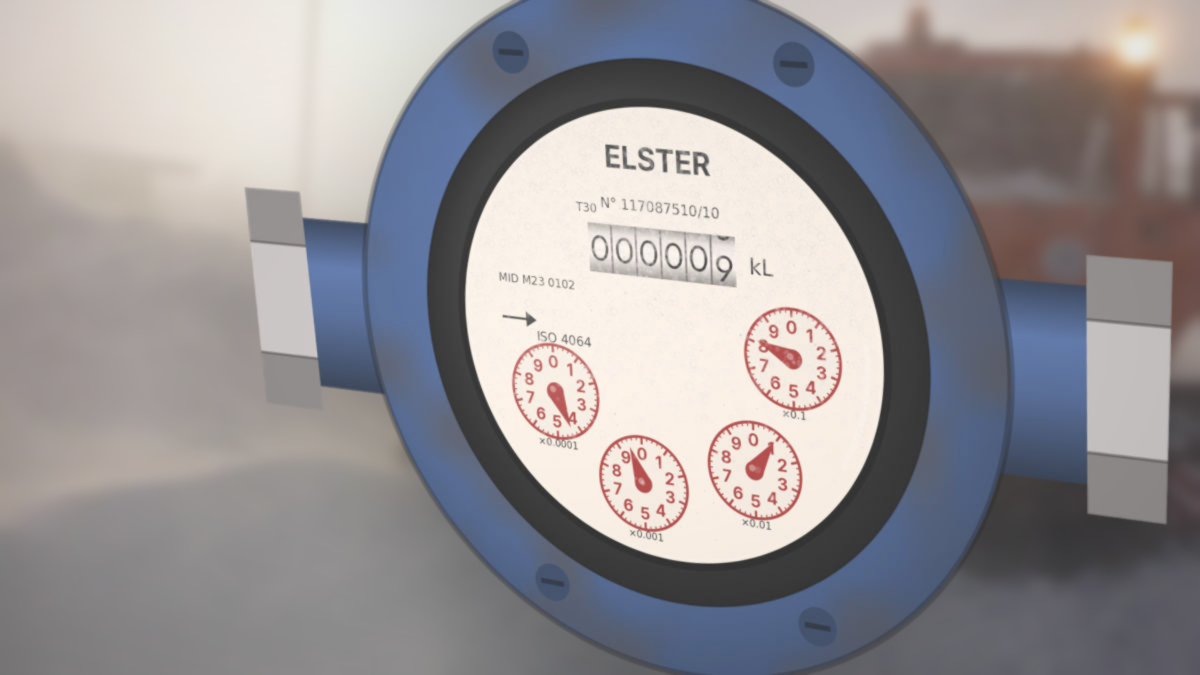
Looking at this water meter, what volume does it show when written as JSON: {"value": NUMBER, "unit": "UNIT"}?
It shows {"value": 8.8094, "unit": "kL"}
